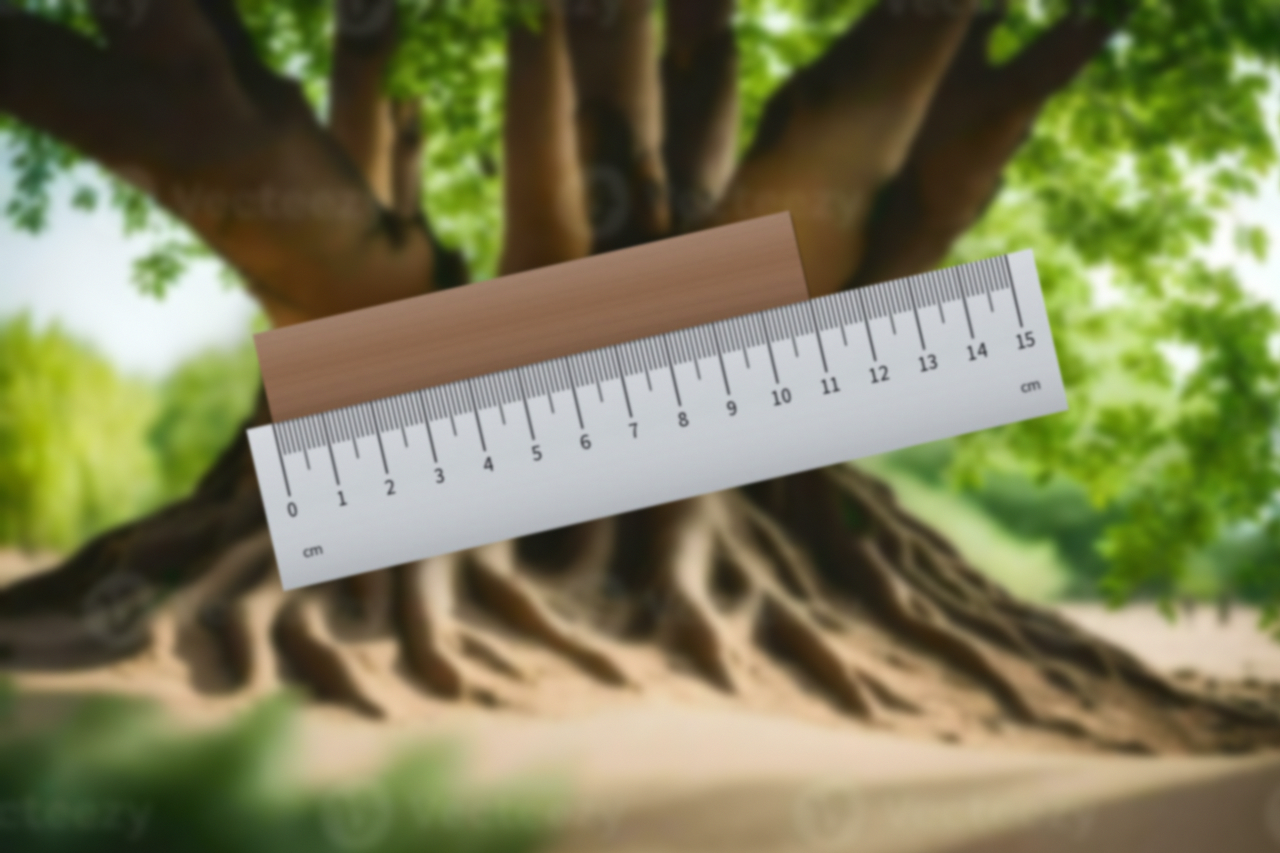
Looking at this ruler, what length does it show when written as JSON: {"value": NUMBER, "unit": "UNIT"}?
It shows {"value": 11, "unit": "cm"}
